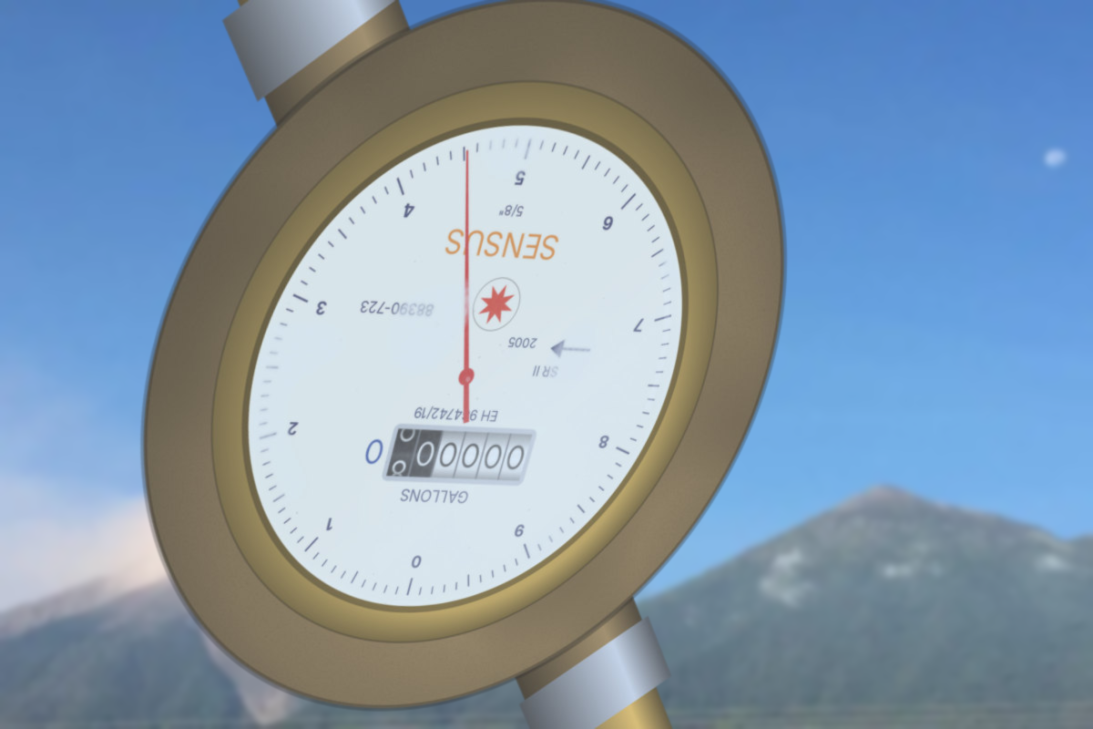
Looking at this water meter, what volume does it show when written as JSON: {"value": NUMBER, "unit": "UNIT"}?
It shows {"value": 84.5, "unit": "gal"}
